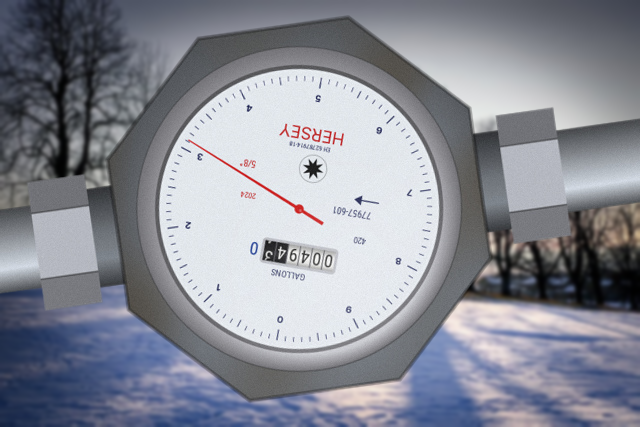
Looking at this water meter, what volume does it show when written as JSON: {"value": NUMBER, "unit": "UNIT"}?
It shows {"value": 49433.1, "unit": "gal"}
